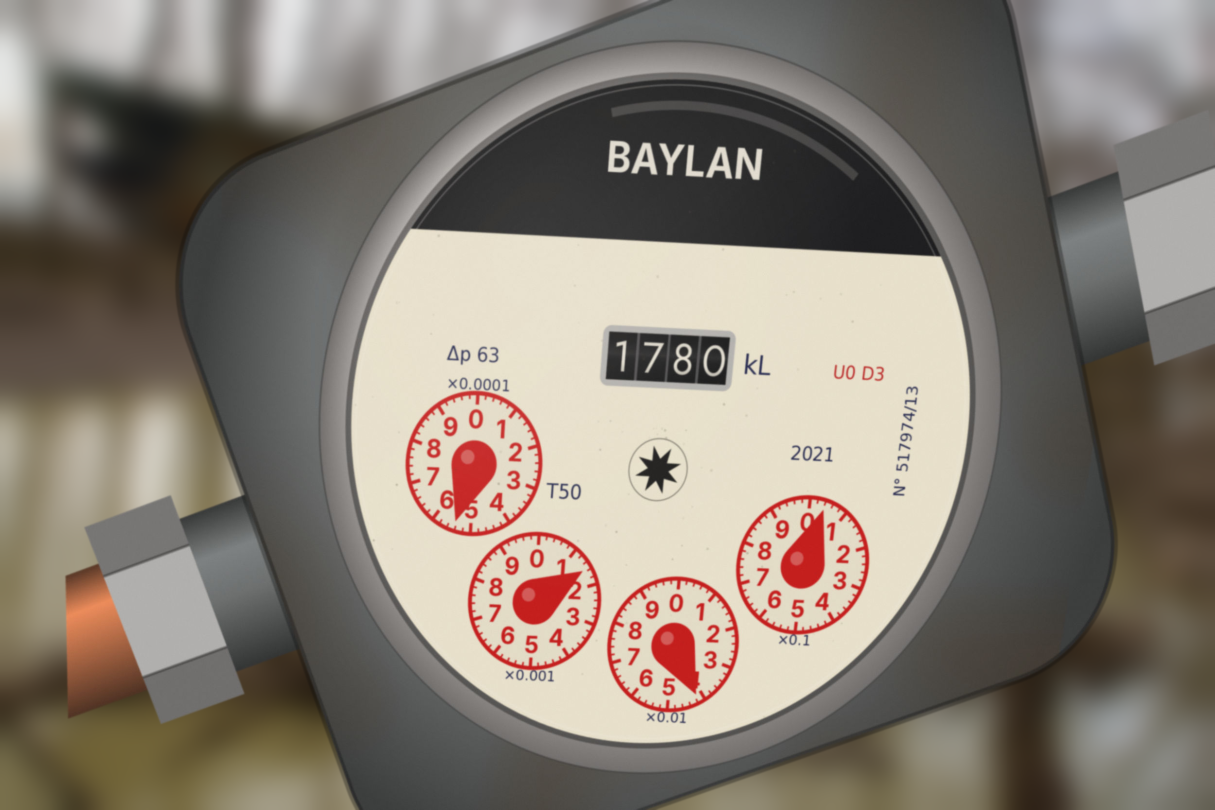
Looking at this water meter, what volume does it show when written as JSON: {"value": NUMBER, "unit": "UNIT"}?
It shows {"value": 1780.0415, "unit": "kL"}
